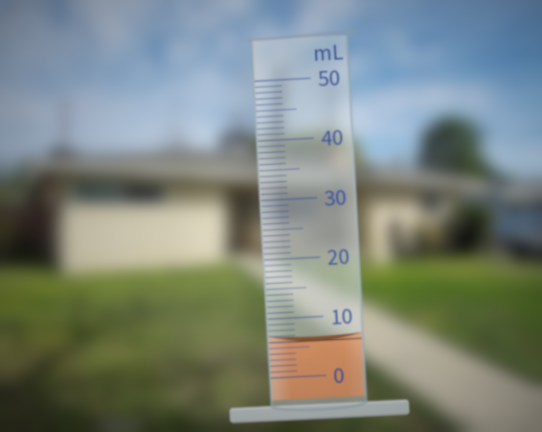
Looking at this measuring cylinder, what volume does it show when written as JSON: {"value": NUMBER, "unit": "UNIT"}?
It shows {"value": 6, "unit": "mL"}
